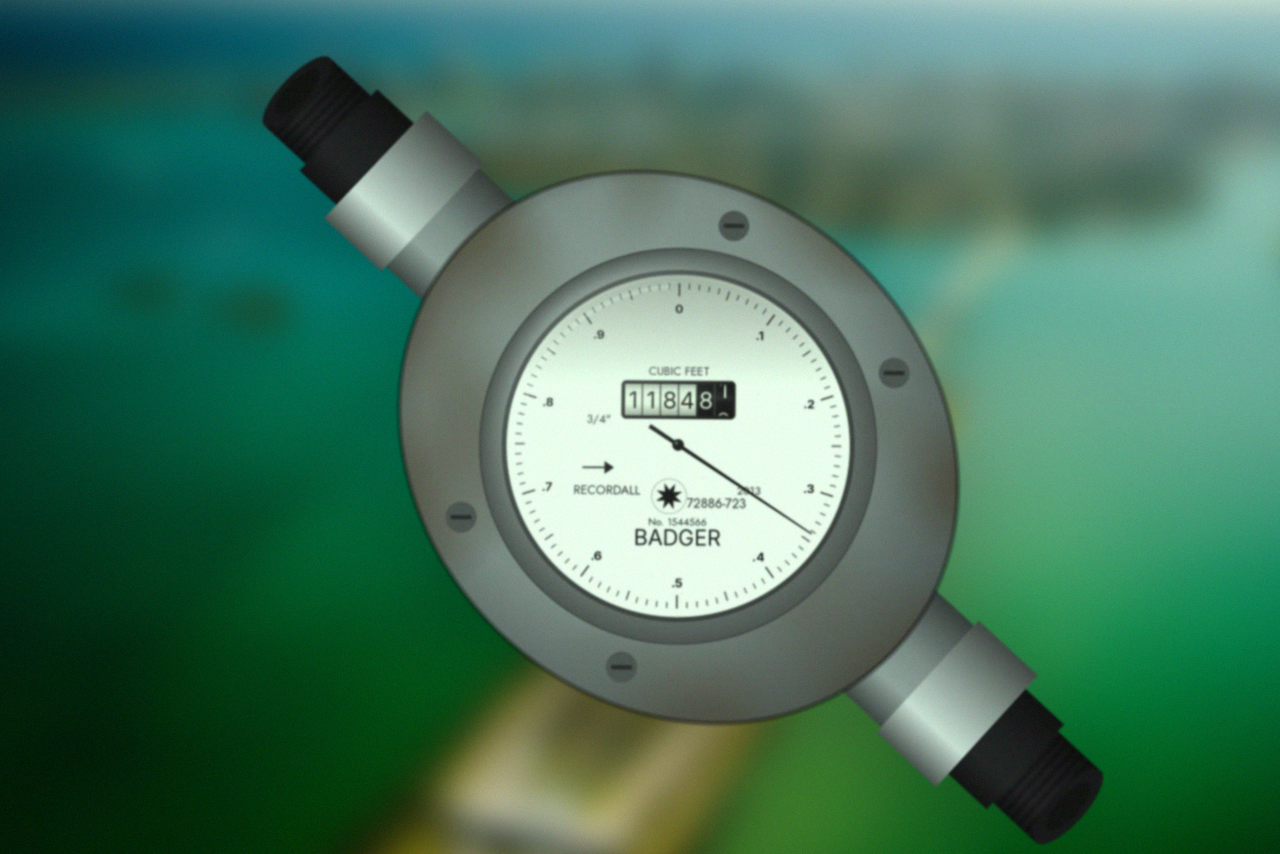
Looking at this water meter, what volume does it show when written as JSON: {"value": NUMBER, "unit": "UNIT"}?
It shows {"value": 118481.34, "unit": "ft³"}
